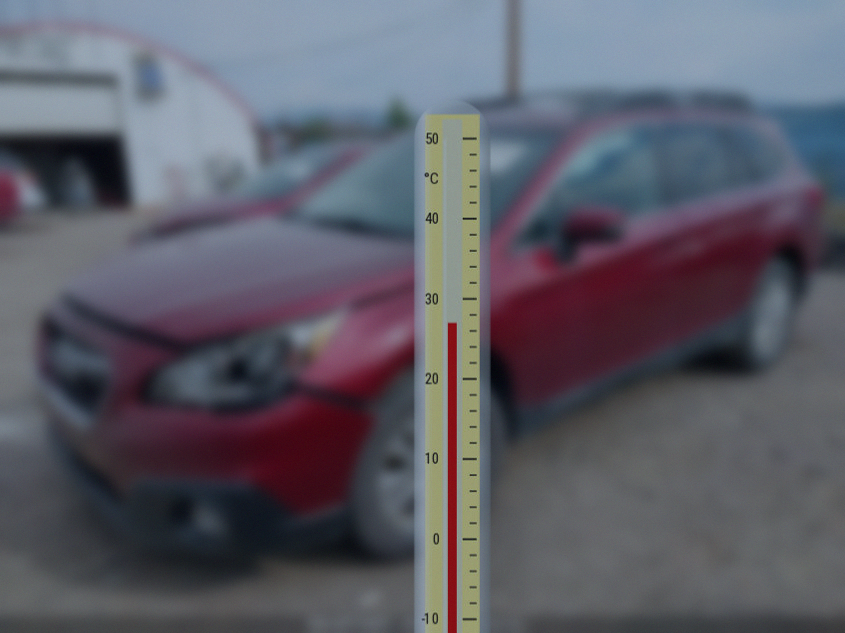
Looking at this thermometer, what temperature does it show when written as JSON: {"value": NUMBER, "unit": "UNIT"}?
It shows {"value": 27, "unit": "°C"}
